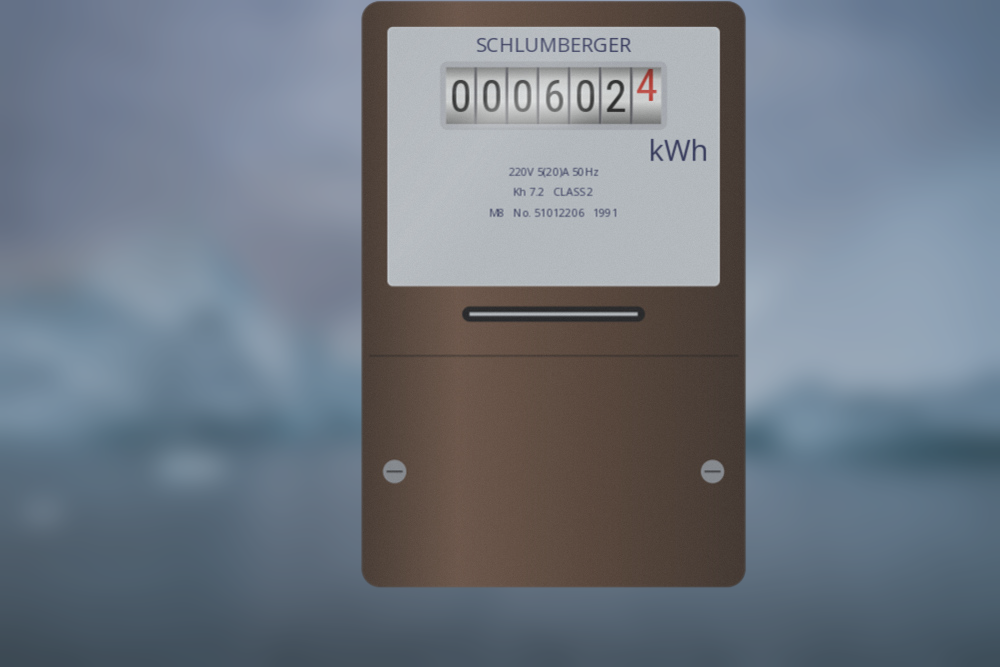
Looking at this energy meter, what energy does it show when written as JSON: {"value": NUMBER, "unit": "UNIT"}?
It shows {"value": 602.4, "unit": "kWh"}
